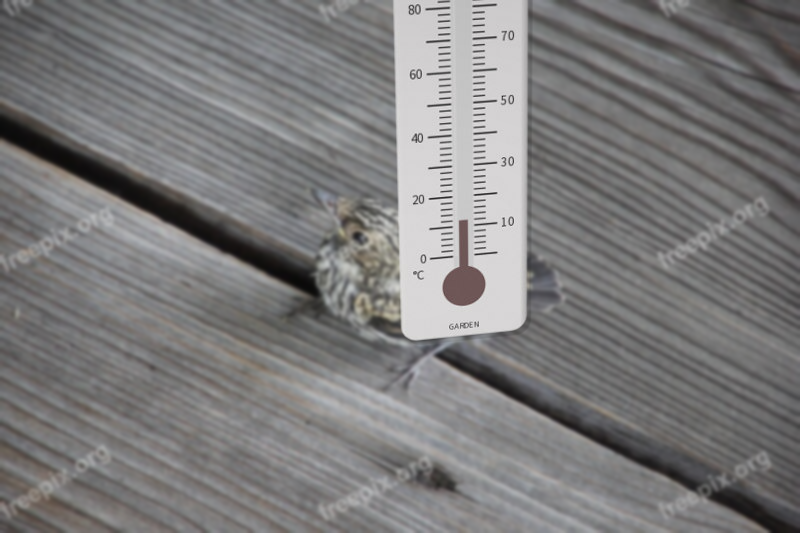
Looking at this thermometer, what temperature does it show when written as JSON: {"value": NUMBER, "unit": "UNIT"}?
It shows {"value": 12, "unit": "°C"}
